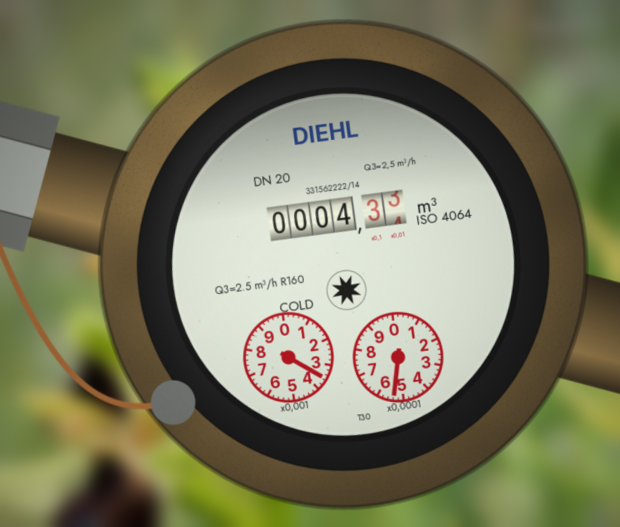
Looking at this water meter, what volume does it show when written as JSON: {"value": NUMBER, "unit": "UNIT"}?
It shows {"value": 4.3335, "unit": "m³"}
